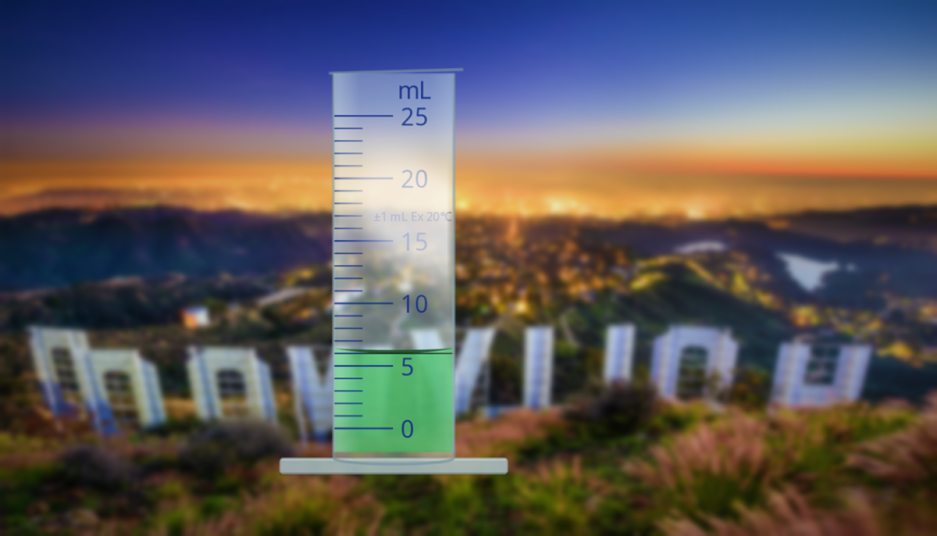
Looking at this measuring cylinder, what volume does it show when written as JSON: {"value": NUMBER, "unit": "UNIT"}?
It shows {"value": 6, "unit": "mL"}
